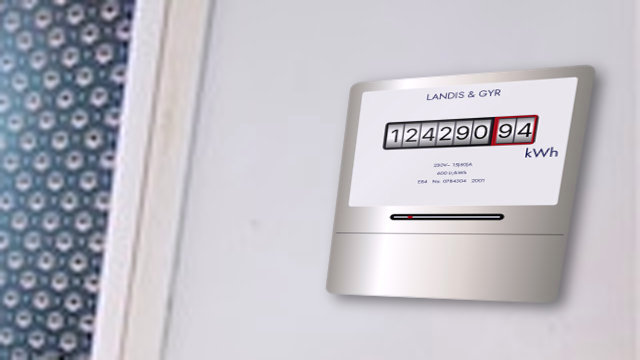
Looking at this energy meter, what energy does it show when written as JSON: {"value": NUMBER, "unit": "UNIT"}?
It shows {"value": 124290.94, "unit": "kWh"}
